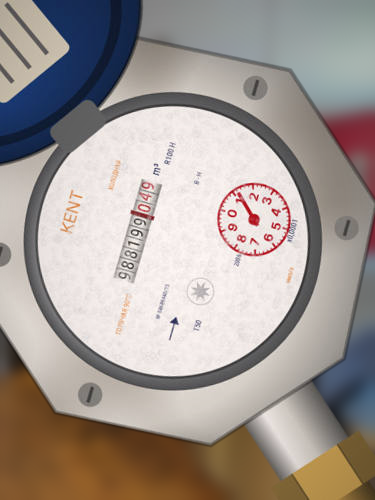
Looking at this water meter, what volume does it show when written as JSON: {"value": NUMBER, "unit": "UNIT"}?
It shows {"value": 988199.0491, "unit": "m³"}
